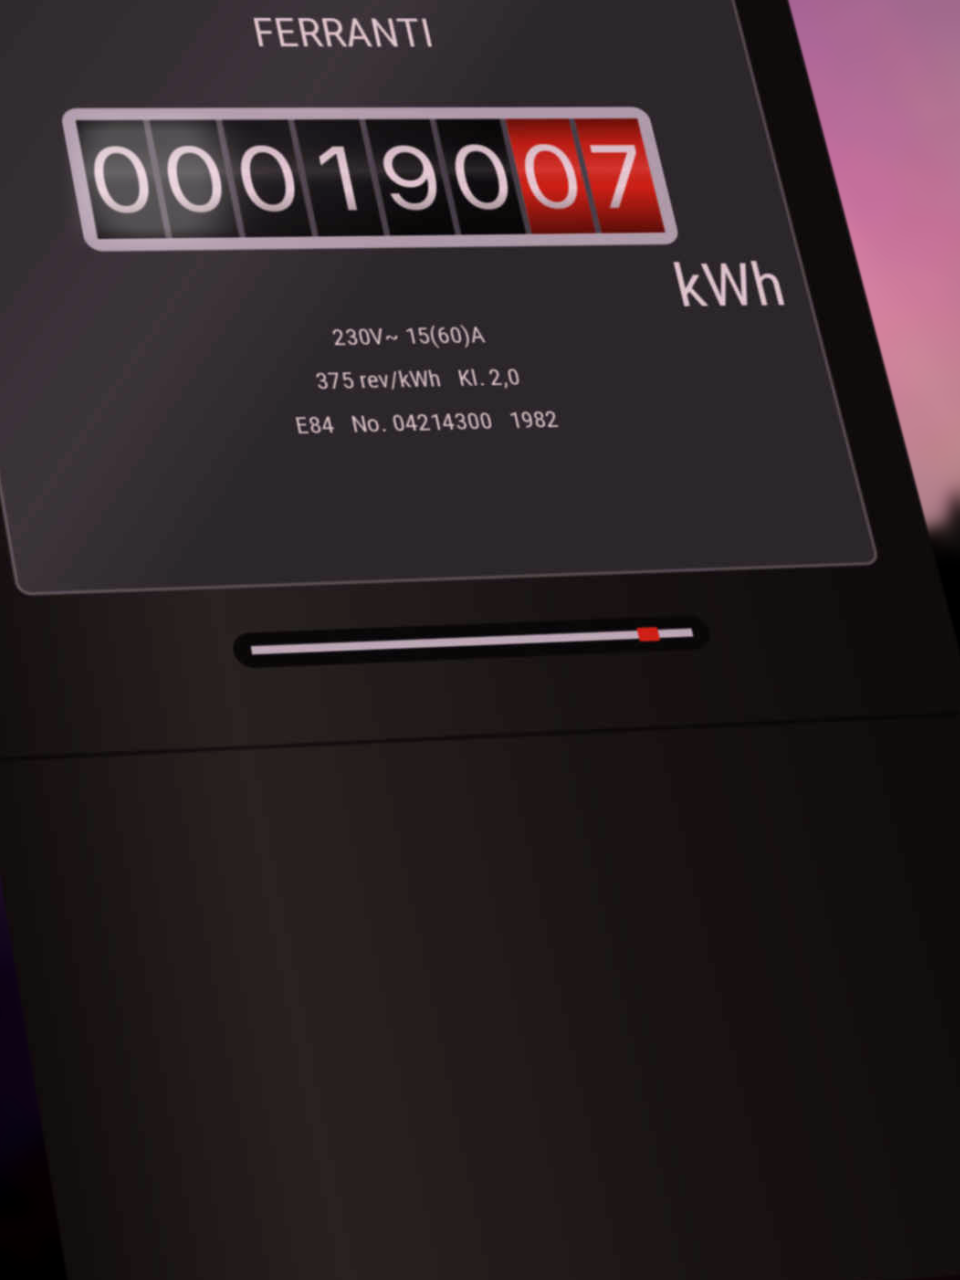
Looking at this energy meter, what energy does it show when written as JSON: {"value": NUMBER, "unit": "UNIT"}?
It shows {"value": 190.07, "unit": "kWh"}
